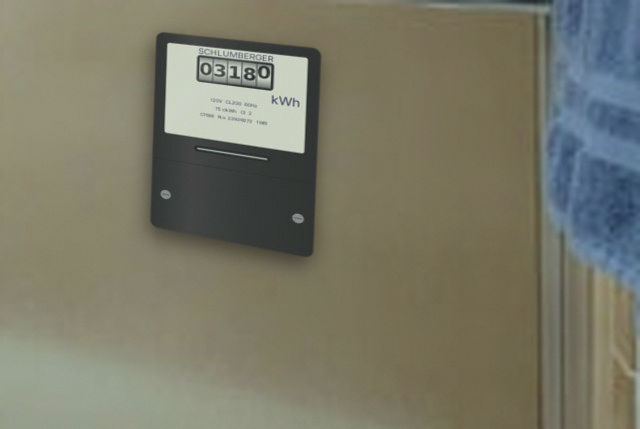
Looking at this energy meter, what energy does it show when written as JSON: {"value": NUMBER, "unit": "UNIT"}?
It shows {"value": 3180, "unit": "kWh"}
